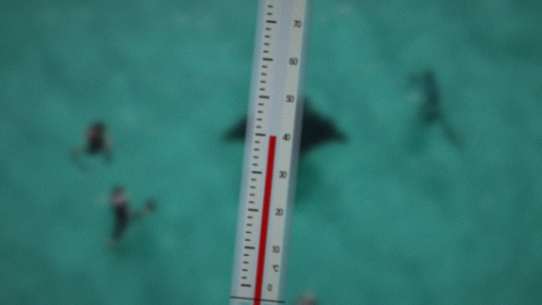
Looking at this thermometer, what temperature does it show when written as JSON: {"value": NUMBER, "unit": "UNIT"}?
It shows {"value": 40, "unit": "°C"}
